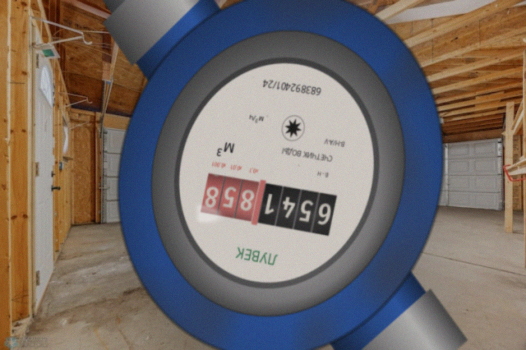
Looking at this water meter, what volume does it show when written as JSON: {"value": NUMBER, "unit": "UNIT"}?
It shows {"value": 6541.858, "unit": "m³"}
